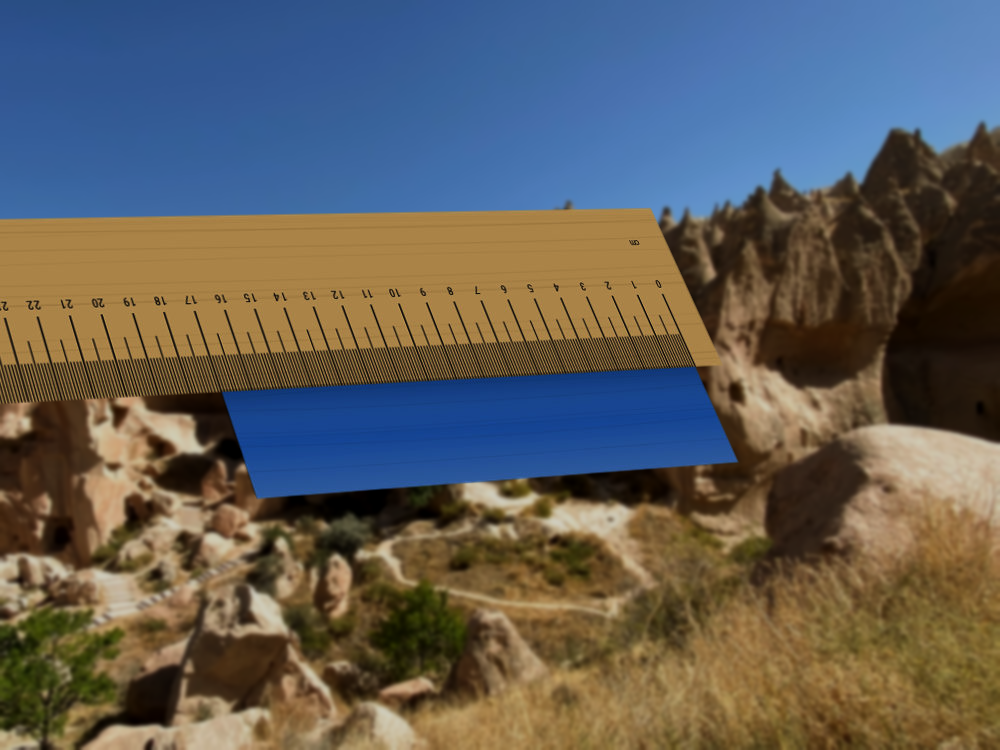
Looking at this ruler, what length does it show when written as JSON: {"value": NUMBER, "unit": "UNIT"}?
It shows {"value": 17, "unit": "cm"}
